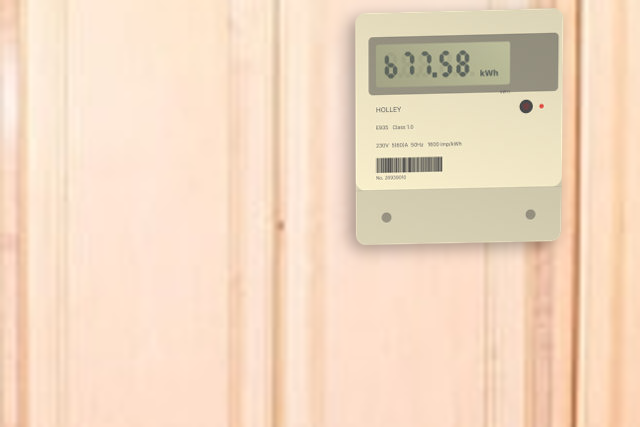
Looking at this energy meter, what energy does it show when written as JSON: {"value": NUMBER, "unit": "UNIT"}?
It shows {"value": 677.58, "unit": "kWh"}
